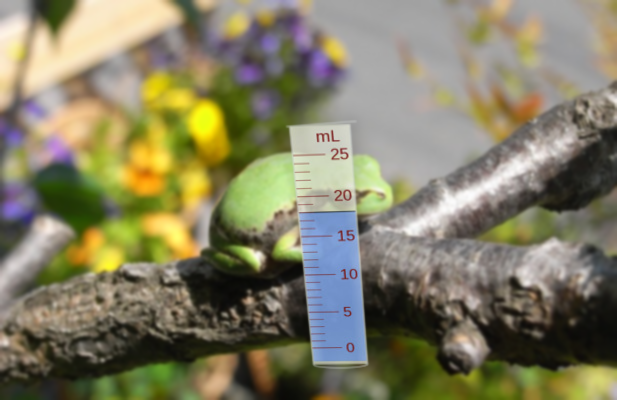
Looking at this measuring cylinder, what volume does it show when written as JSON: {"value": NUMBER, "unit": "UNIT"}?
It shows {"value": 18, "unit": "mL"}
